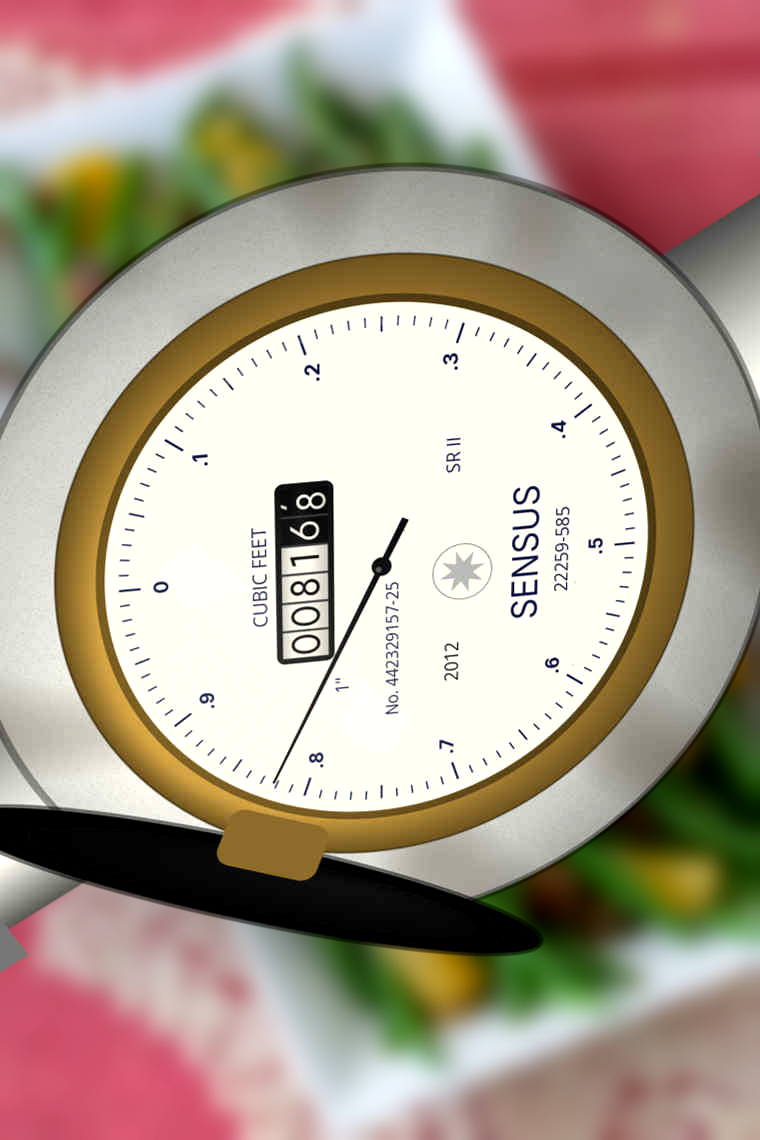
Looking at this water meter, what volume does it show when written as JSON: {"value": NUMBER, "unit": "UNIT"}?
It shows {"value": 8167.82, "unit": "ft³"}
